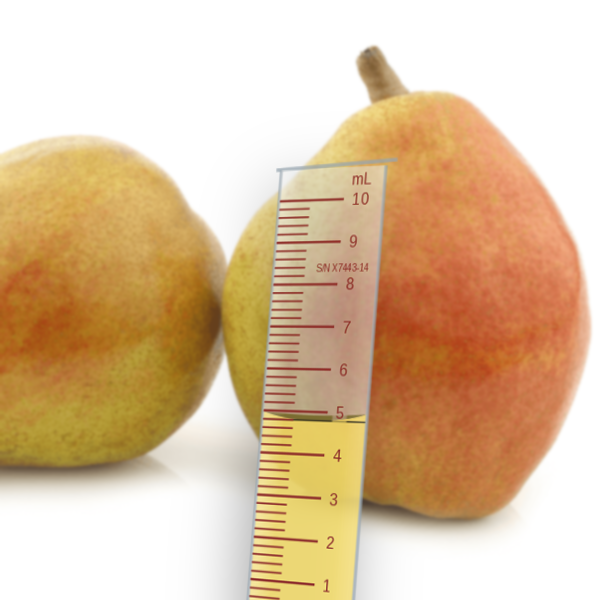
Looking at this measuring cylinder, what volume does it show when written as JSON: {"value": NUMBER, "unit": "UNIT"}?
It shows {"value": 4.8, "unit": "mL"}
